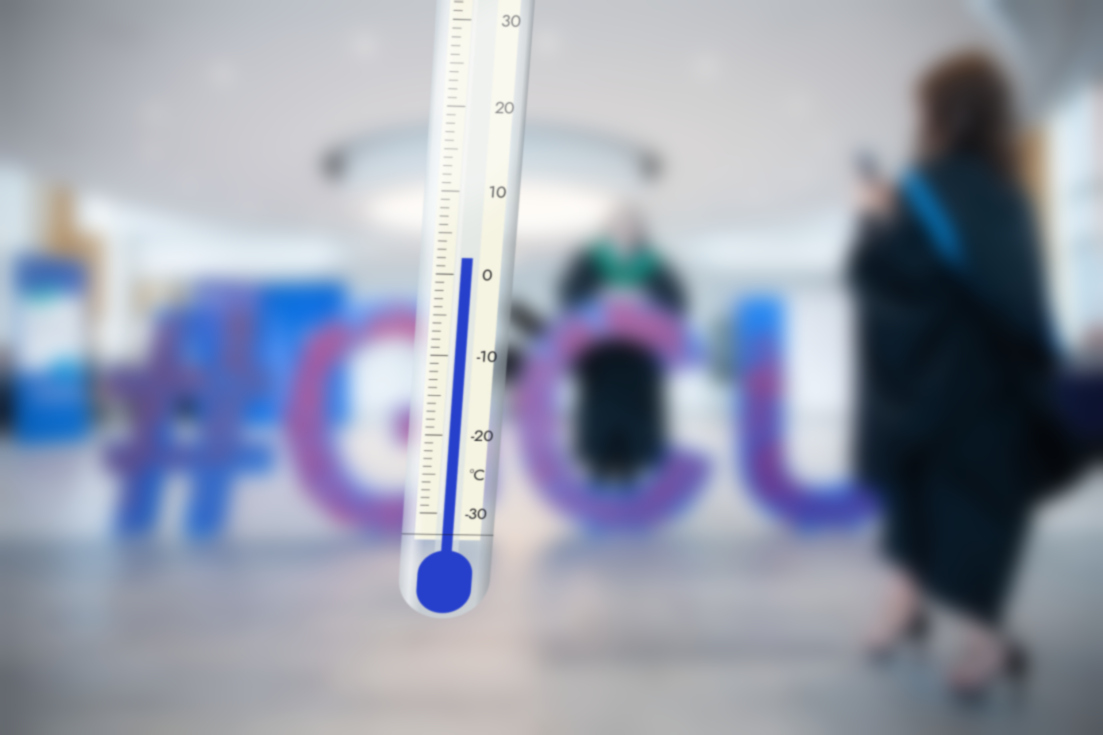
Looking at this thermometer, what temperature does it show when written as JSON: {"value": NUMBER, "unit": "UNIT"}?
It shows {"value": 2, "unit": "°C"}
